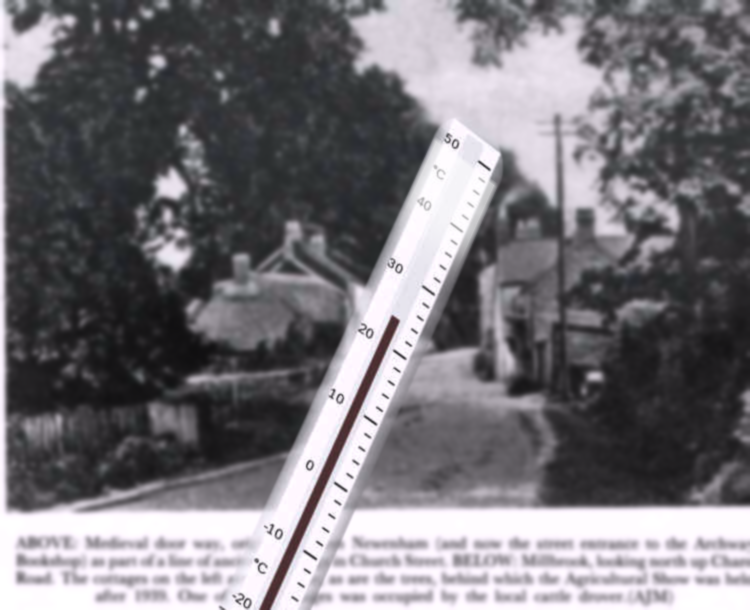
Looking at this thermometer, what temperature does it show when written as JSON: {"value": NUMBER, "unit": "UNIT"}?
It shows {"value": 24, "unit": "°C"}
